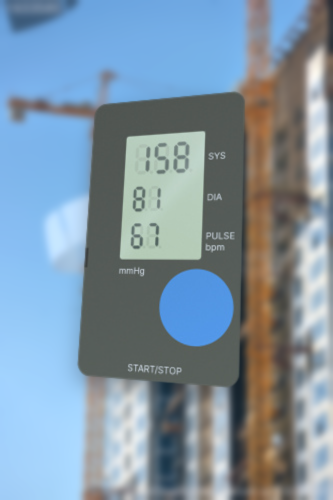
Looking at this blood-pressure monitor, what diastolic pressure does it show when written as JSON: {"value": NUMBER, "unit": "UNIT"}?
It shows {"value": 81, "unit": "mmHg"}
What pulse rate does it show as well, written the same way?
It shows {"value": 67, "unit": "bpm"}
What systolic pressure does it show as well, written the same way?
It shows {"value": 158, "unit": "mmHg"}
